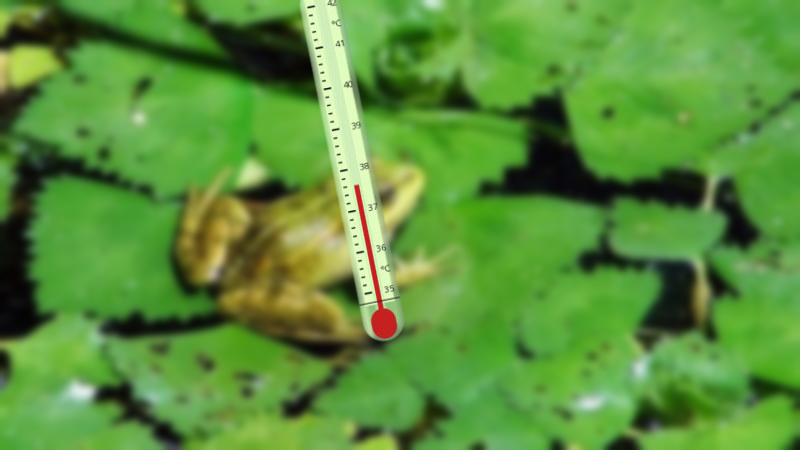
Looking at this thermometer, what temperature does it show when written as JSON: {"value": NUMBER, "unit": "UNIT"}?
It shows {"value": 37.6, "unit": "°C"}
